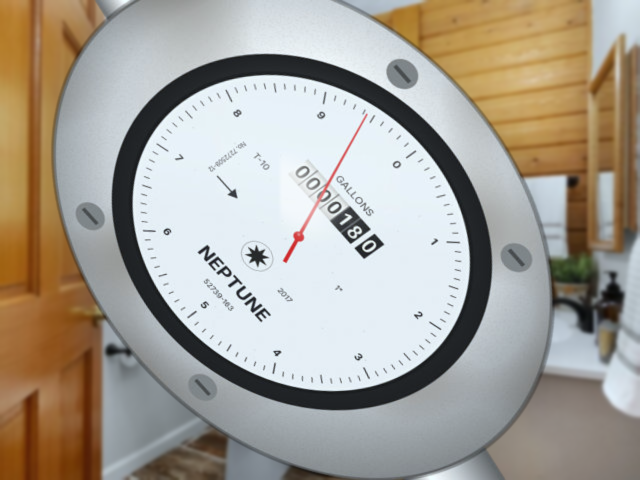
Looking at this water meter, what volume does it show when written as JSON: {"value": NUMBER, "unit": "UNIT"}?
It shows {"value": 179.4, "unit": "gal"}
